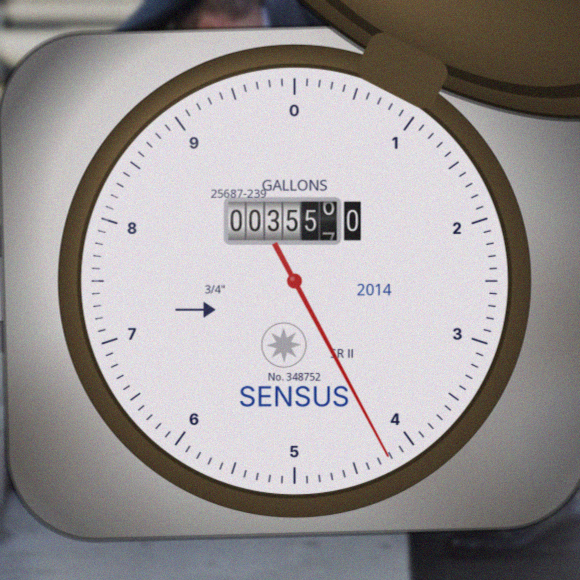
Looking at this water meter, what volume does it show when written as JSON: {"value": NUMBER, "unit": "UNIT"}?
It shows {"value": 35564.2, "unit": "gal"}
